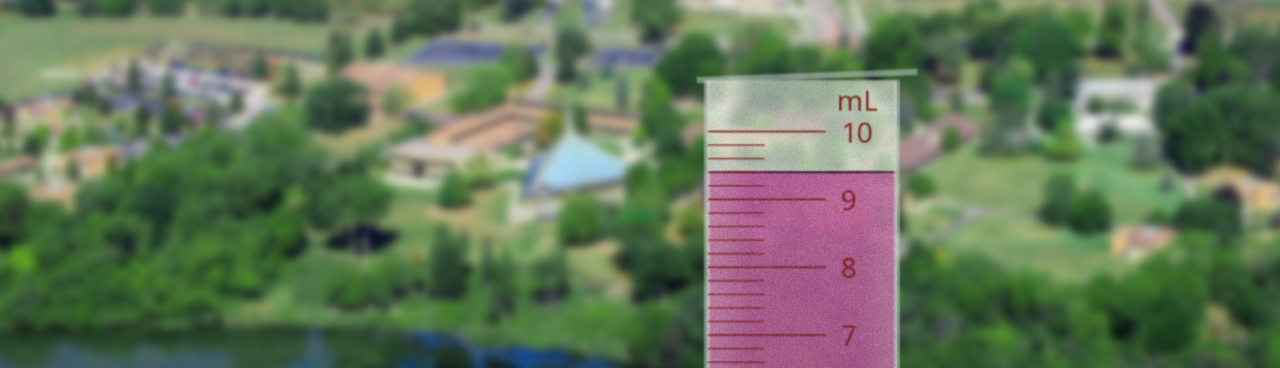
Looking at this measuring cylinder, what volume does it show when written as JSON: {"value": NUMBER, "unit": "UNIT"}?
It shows {"value": 9.4, "unit": "mL"}
